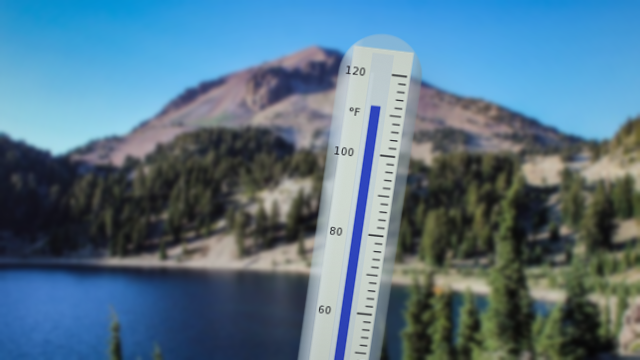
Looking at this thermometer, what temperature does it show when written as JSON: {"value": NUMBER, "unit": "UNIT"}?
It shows {"value": 112, "unit": "°F"}
